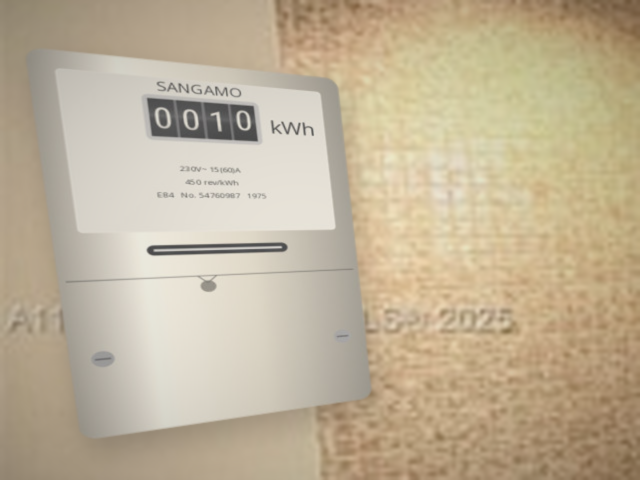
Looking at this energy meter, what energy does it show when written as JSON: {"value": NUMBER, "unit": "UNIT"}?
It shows {"value": 10, "unit": "kWh"}
